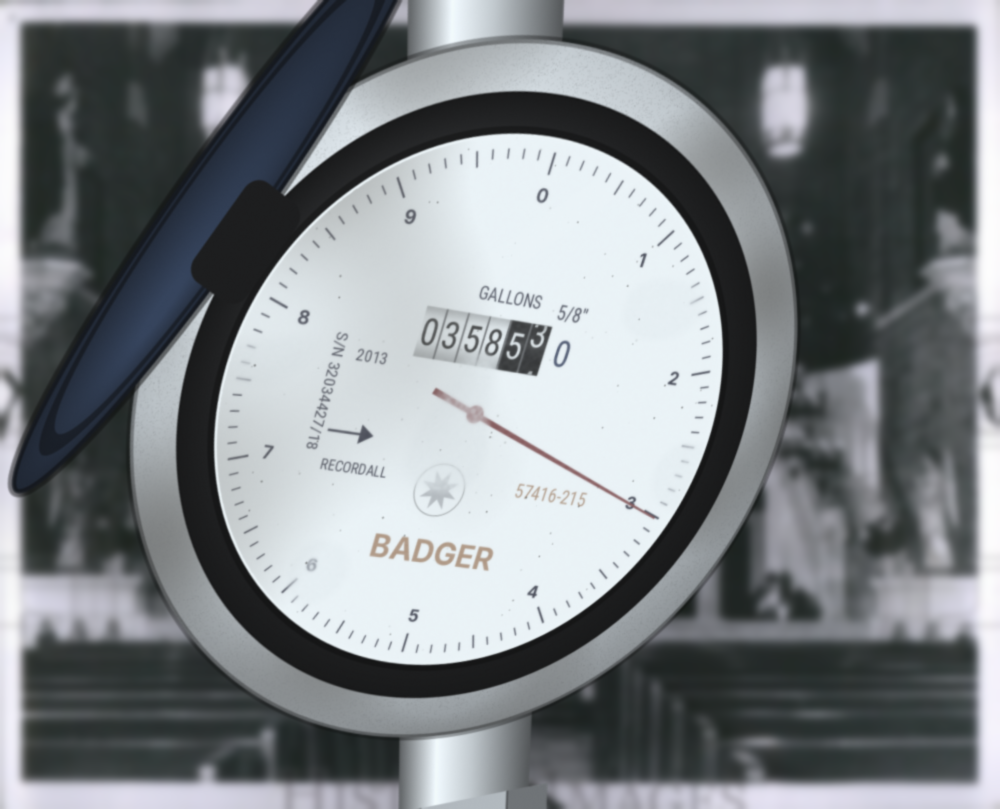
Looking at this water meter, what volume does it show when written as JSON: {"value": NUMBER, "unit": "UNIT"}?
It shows {"value": 358533.0, "unit": "gal"}
